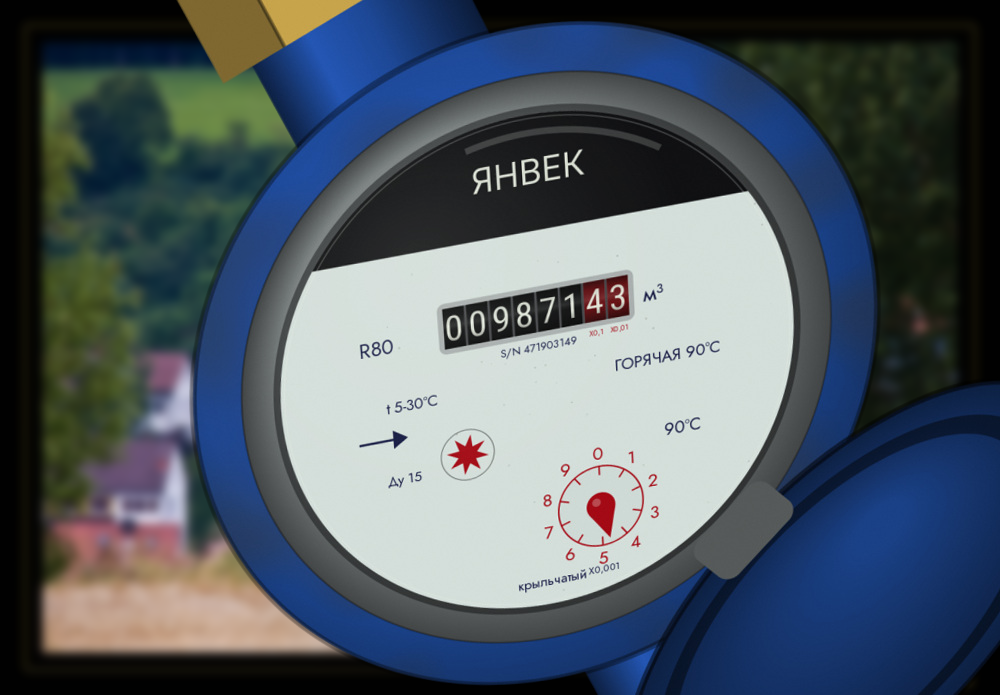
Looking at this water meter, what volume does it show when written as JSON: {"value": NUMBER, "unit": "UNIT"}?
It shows {"value": 9871.434, "unit": "m³"}
